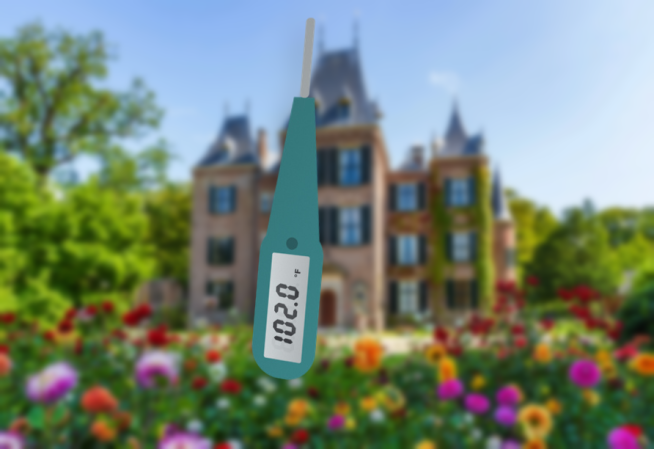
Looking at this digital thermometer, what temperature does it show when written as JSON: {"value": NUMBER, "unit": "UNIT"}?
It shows {"value": 102.0, "unit": "°F"}
